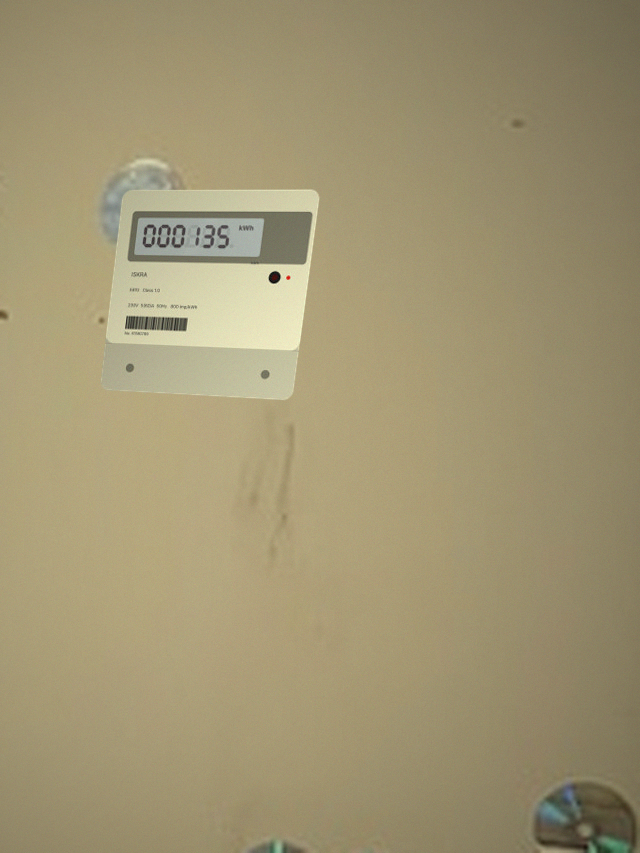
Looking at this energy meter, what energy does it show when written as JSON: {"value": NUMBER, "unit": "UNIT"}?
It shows {"value": 135, "unit": "kWh"}
